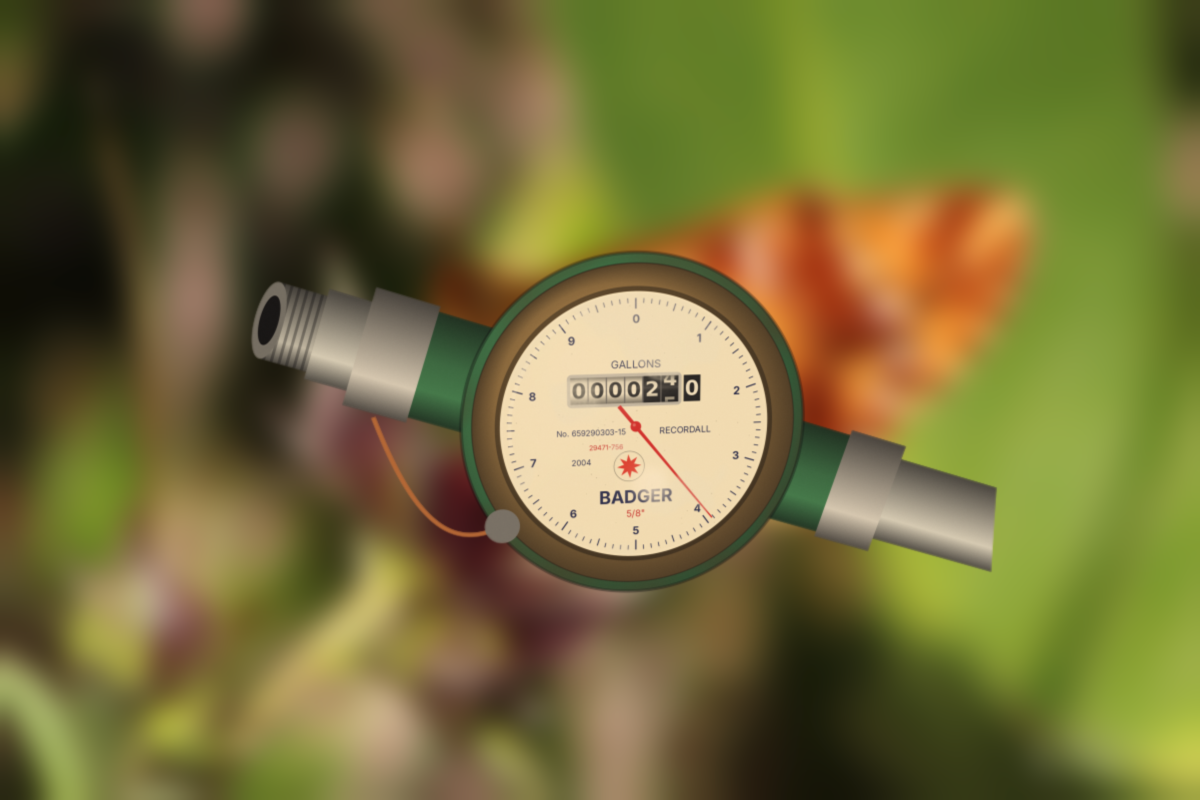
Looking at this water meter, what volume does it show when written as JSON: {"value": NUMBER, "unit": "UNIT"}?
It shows {"value": 243.9, "unit": "gal"}
